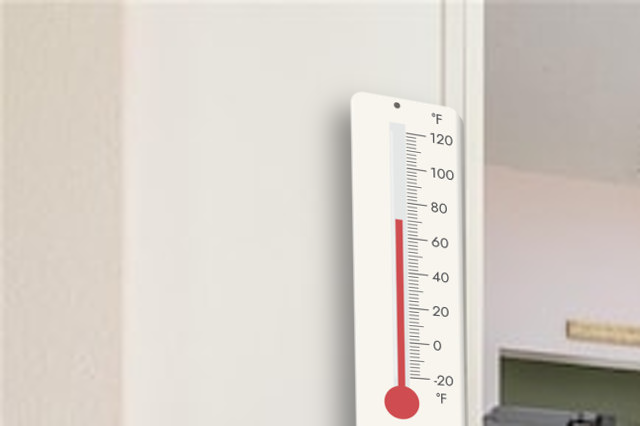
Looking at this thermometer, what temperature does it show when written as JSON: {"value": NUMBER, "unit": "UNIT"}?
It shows {"value": 70, "unit": "°F"}
